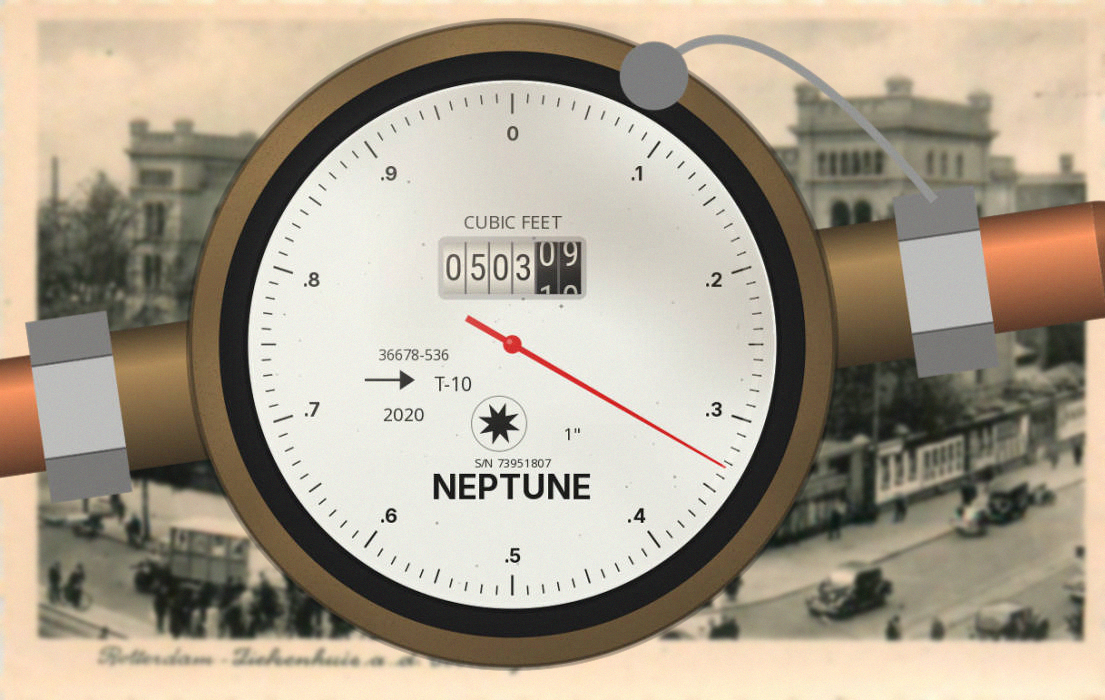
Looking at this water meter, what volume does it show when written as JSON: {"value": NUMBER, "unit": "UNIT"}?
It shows {"value": 50309.33, "unit": "ft³"}
